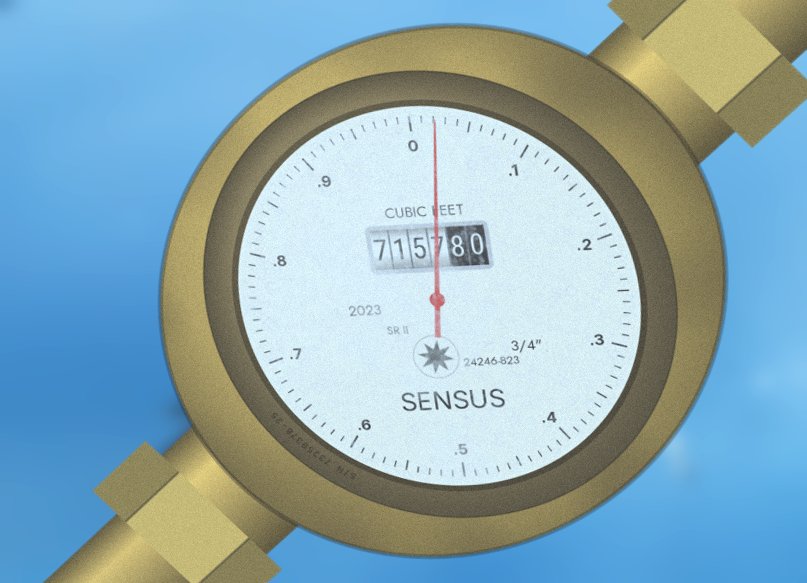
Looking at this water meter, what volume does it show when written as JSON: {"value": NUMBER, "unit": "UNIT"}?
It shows {"value": 715780.02, "unit": "ft³"}
